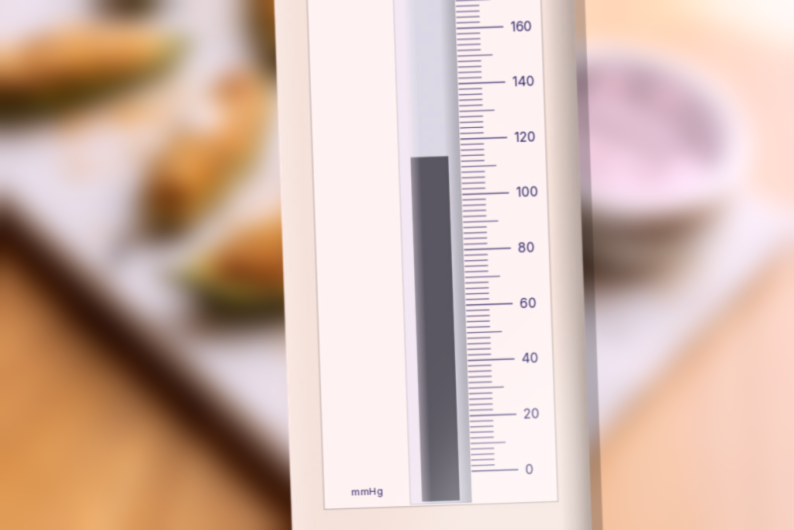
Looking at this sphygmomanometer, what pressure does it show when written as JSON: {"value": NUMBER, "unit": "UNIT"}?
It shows {"value": 114, "unit": "mmHg"}
